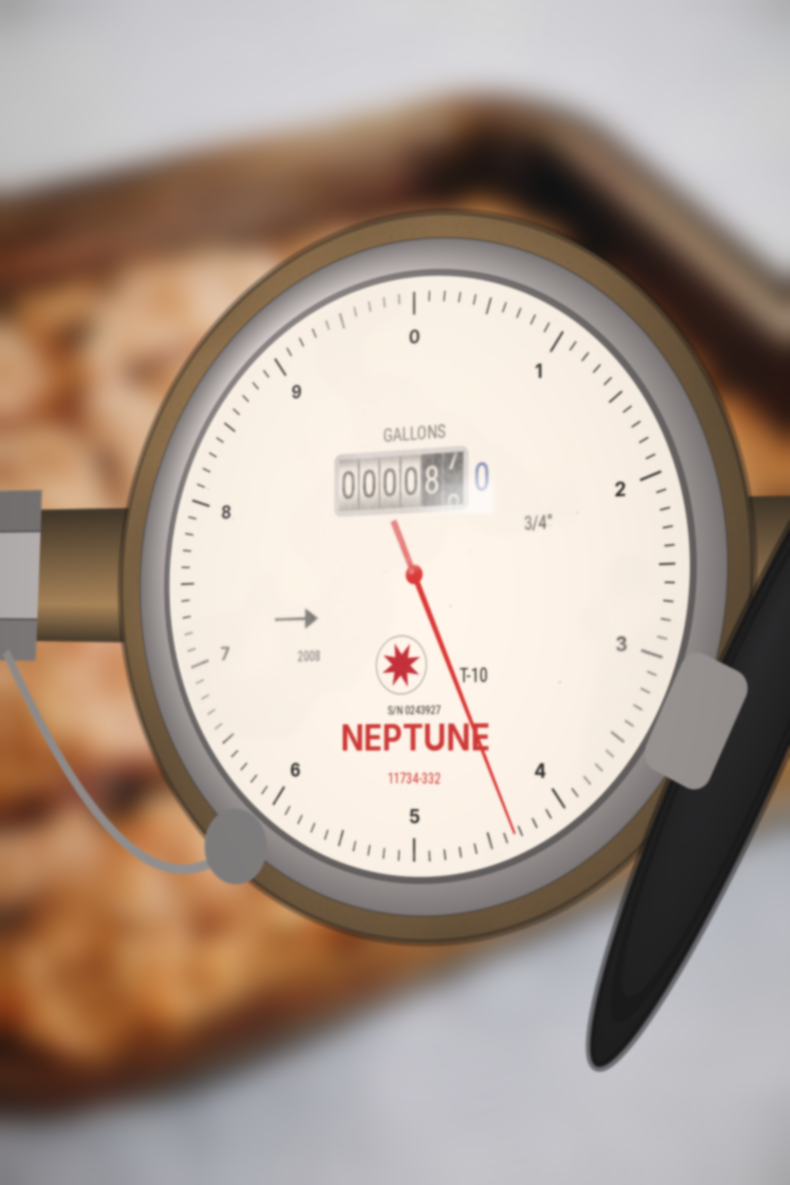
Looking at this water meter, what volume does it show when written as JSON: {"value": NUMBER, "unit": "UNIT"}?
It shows {"value": 874.3, "unit": "gal"}
